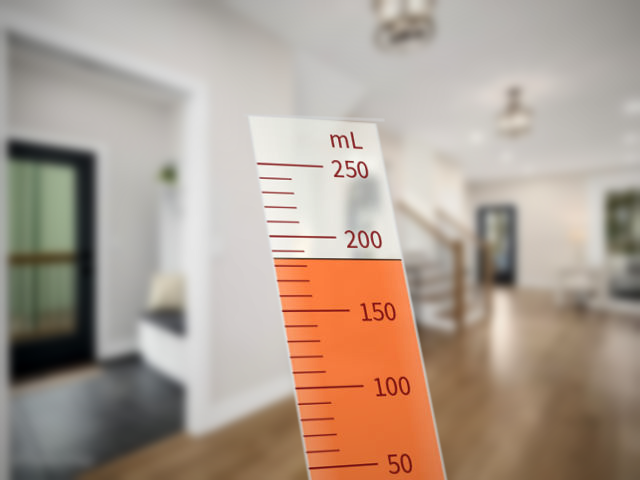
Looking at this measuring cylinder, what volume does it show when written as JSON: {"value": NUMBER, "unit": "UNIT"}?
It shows {"value": 185, "unit": "mL"}
